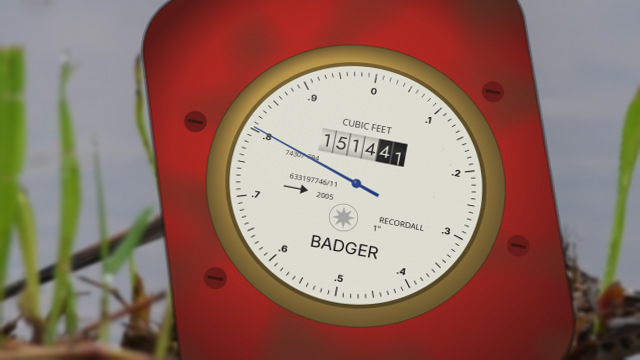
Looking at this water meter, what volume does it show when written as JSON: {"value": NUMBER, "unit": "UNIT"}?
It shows {"value": 151440.80, "unit": "ft³"}
